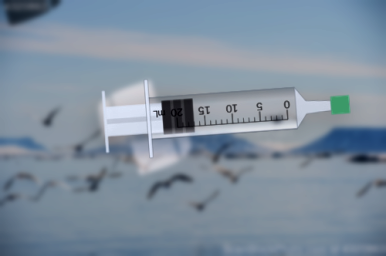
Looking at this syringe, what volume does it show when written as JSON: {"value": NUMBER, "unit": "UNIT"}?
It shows {"value": 17, "unit": "mL"}
